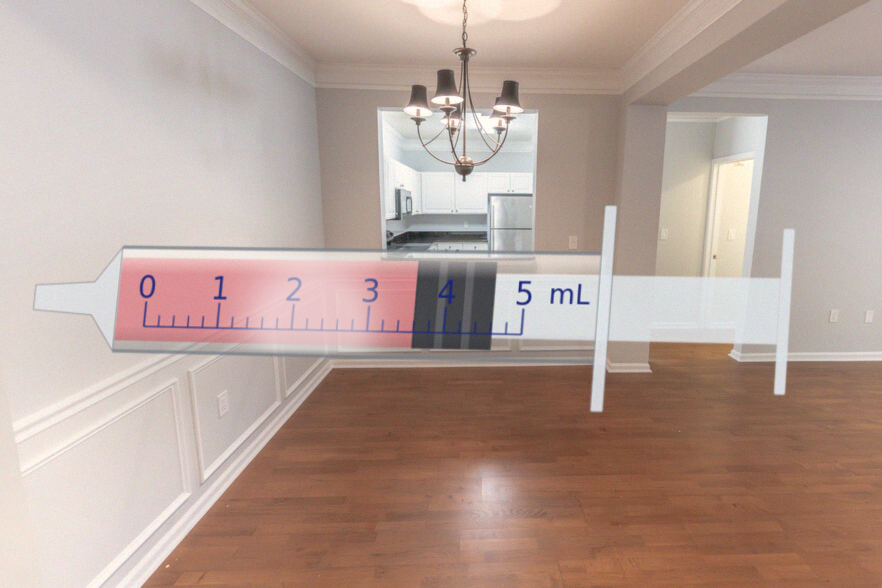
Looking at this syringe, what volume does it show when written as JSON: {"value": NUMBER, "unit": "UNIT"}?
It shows {"value": 3.6, "unit": "mL"}
